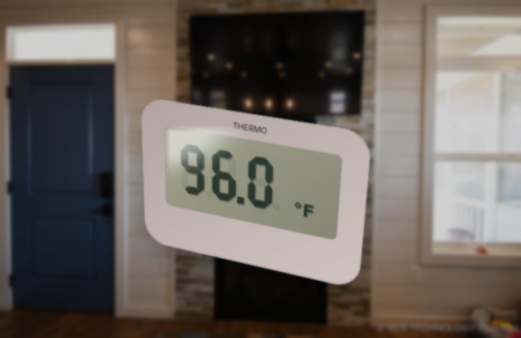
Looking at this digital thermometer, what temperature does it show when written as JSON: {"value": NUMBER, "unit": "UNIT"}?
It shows {"value": 96.0, "unit": "°F"}
